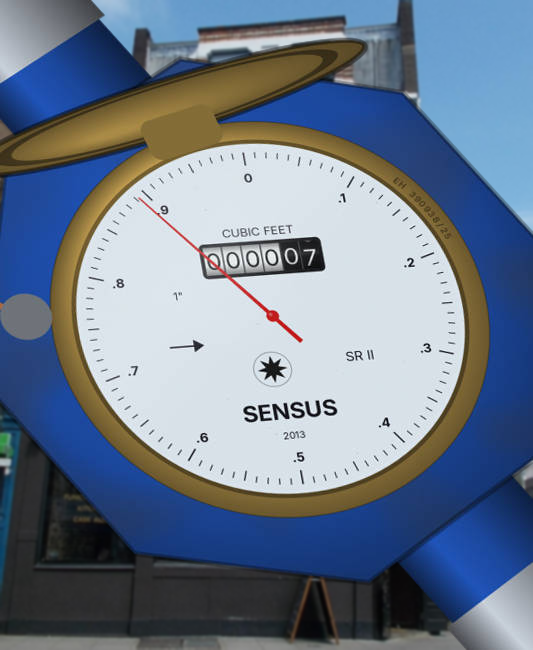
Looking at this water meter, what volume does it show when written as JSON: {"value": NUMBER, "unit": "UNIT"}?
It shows {"value": 6.89, "unit": "ft³"}
